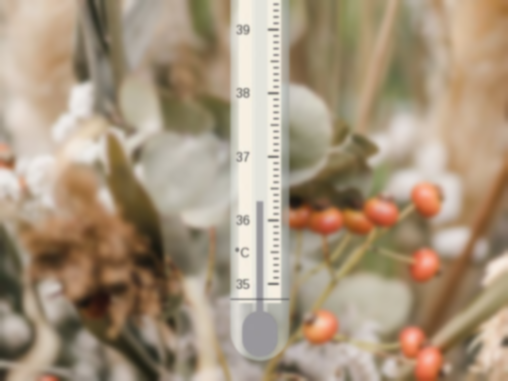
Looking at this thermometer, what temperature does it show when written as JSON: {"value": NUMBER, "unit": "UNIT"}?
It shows {"value": 36.3, "unit": "°C"}
